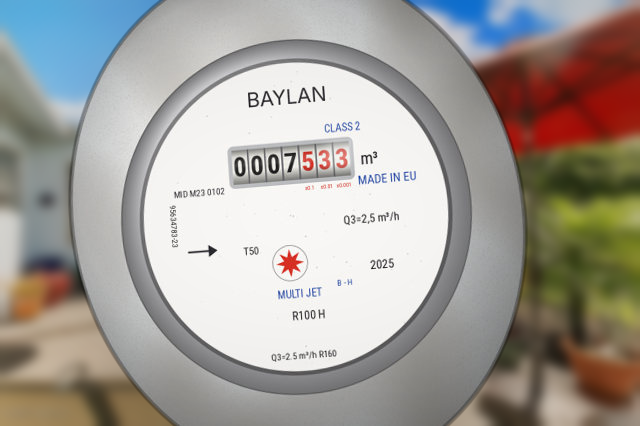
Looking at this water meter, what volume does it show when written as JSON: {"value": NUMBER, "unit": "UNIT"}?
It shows {"value": 7.533, "unit": "m³"}
